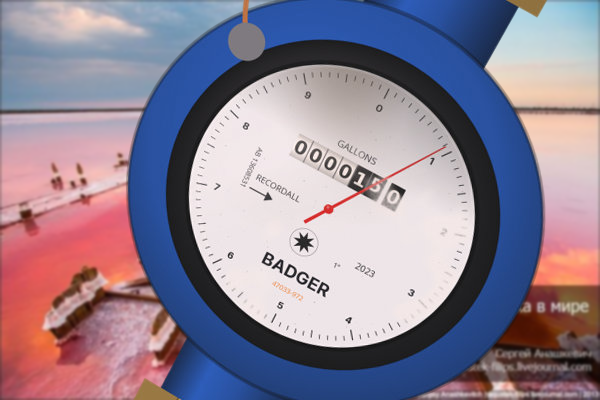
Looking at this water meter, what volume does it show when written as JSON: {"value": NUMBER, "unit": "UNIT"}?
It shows {"value": 150.9, "unit": "gal"}
